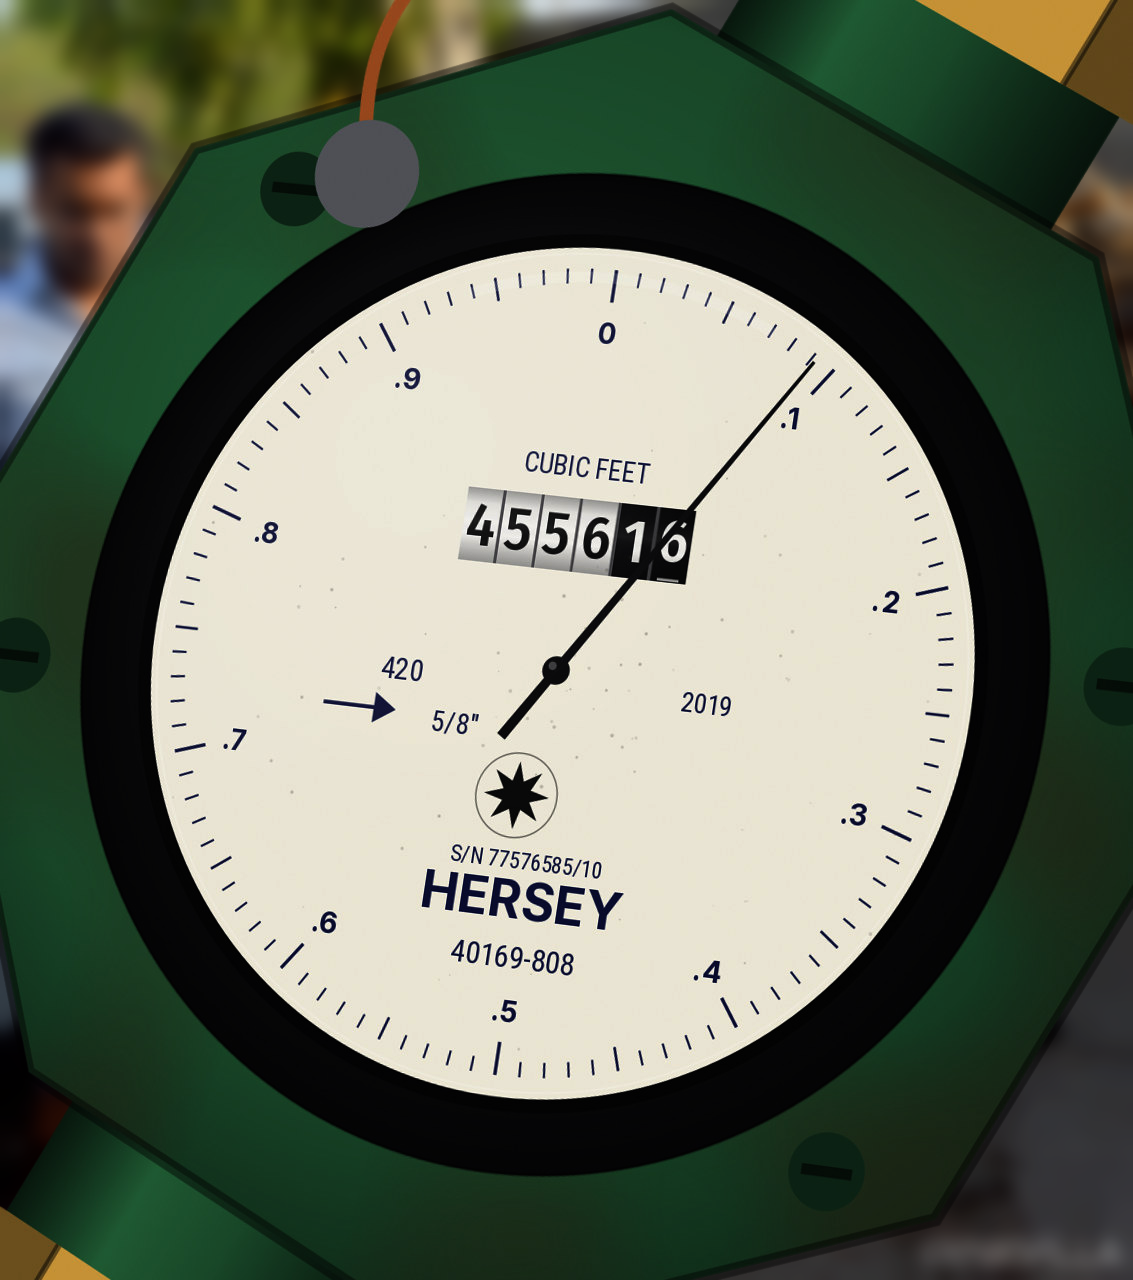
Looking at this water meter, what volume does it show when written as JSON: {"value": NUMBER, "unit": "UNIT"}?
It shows {"value": 455616.09, "unit": "ft³"}
